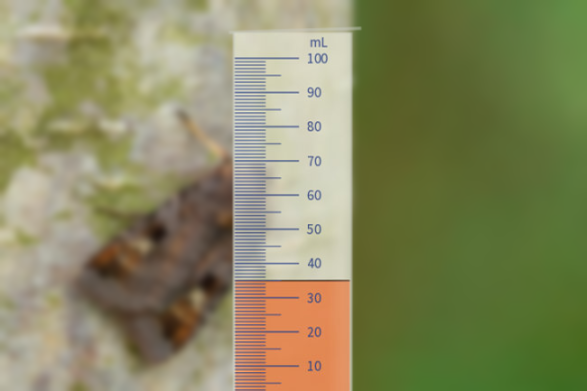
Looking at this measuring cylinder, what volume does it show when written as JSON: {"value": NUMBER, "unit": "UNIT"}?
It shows {"value": 35, "unit": "mL"}
